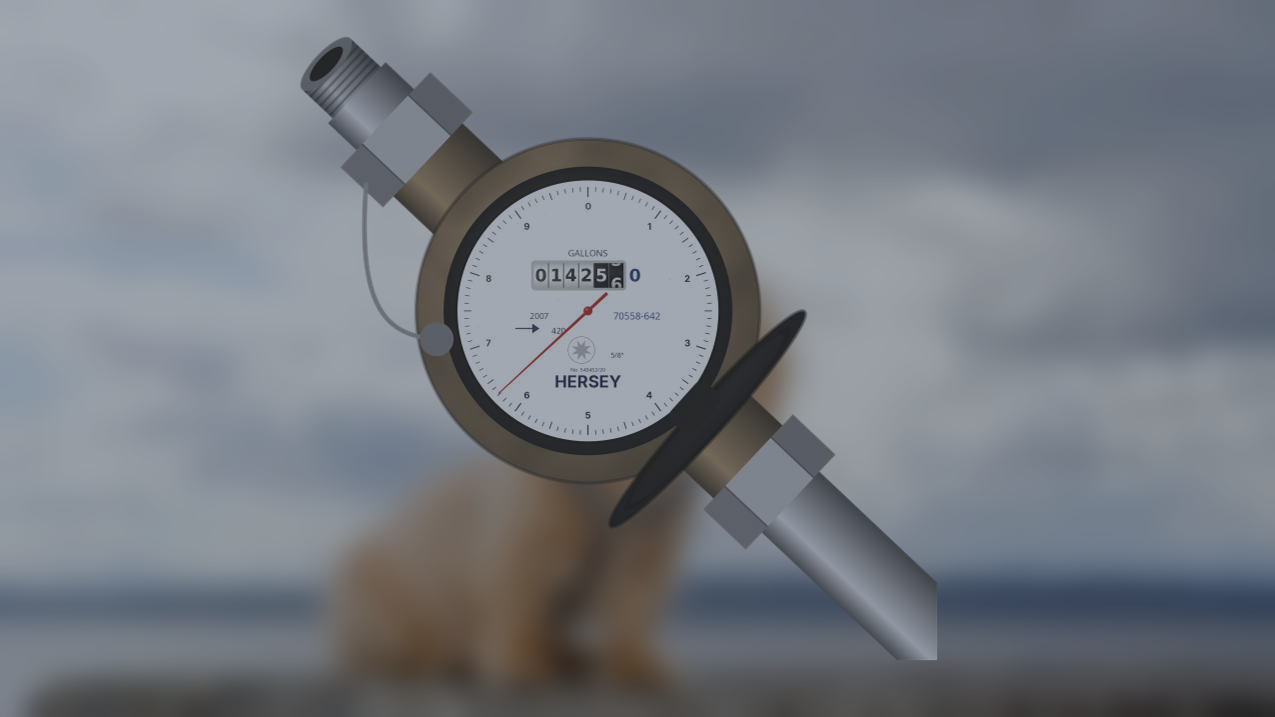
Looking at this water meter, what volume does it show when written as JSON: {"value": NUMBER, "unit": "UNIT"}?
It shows {"value": 142556.3, "unit": "gal"}
